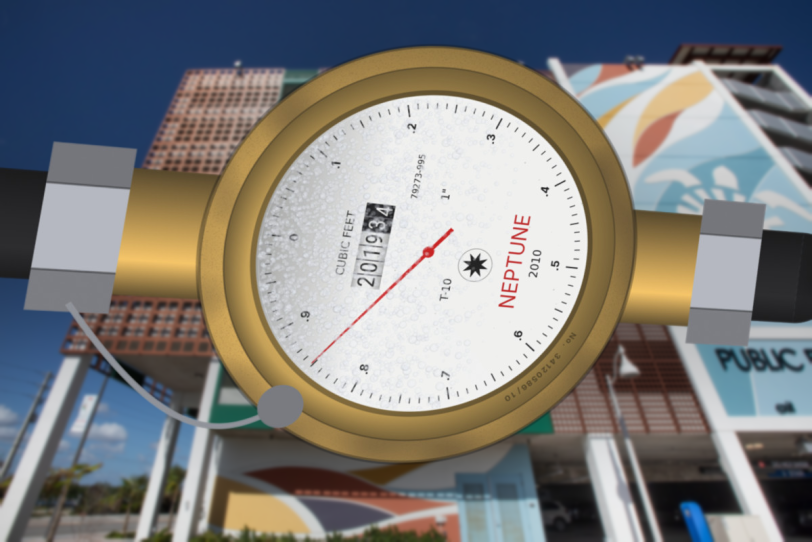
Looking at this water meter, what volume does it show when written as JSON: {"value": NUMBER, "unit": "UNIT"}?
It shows {"value": 201933.85, "unit": "ft³"}
